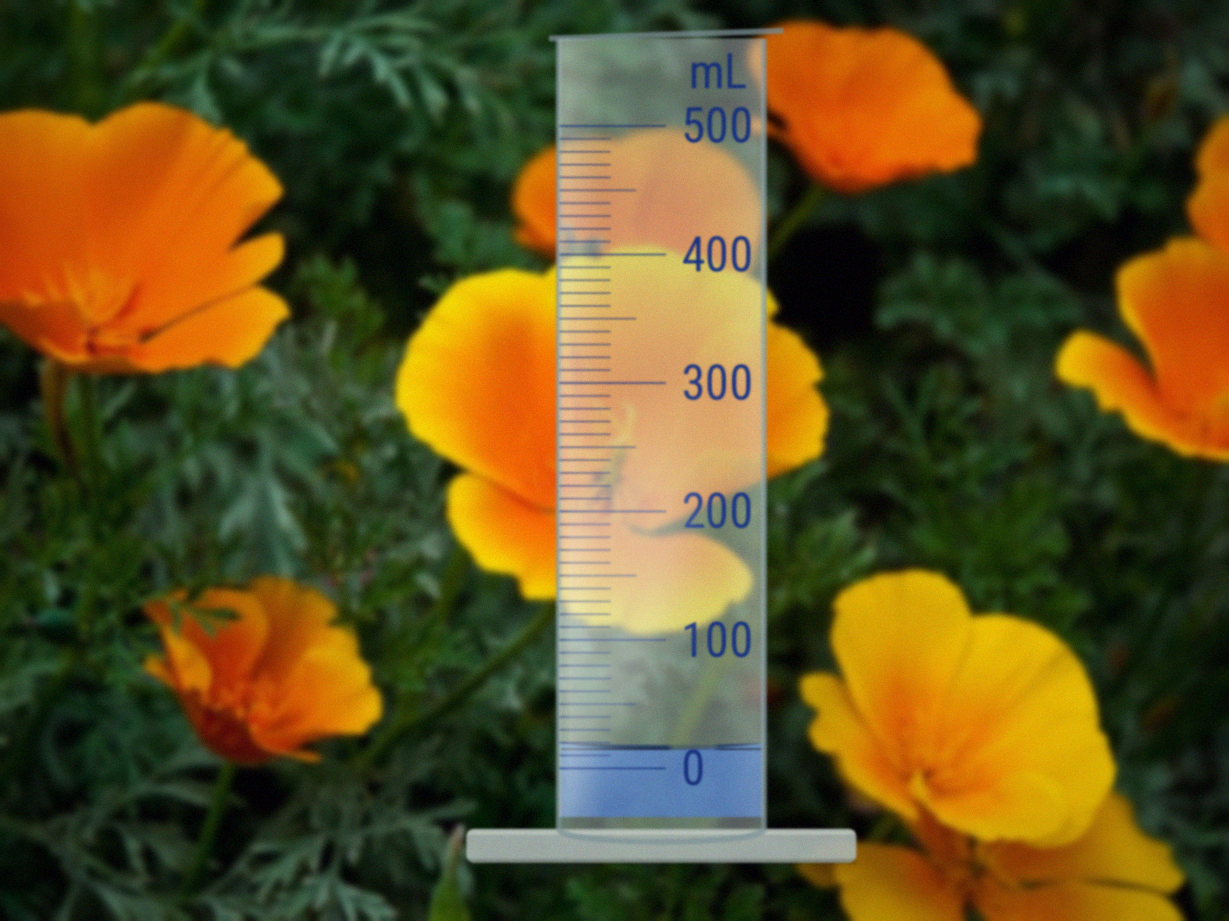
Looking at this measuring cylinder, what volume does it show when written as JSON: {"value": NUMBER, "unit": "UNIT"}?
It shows {"value": 15, "unit": "mL"}
